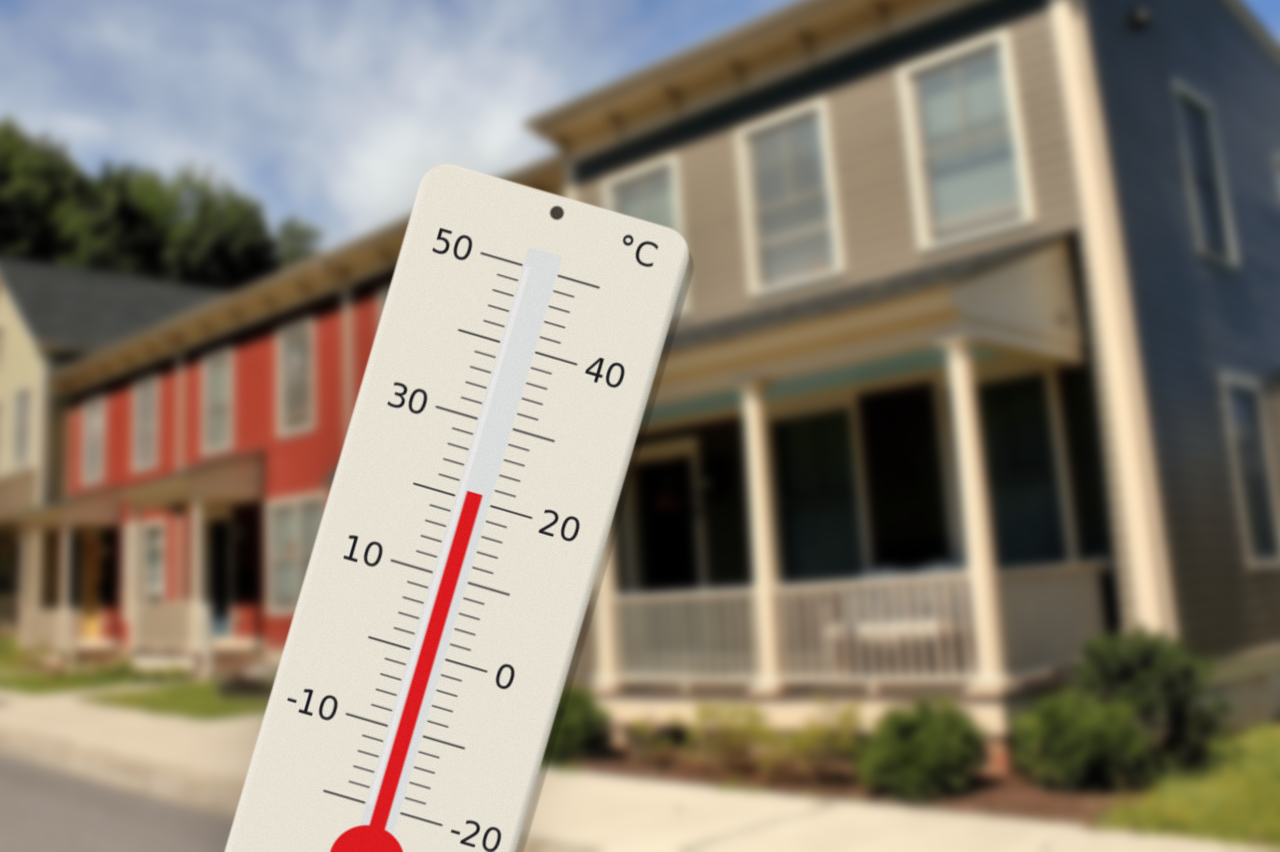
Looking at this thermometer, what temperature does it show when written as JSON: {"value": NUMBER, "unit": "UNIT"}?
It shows {"value": 21, "unit": "°C"}
